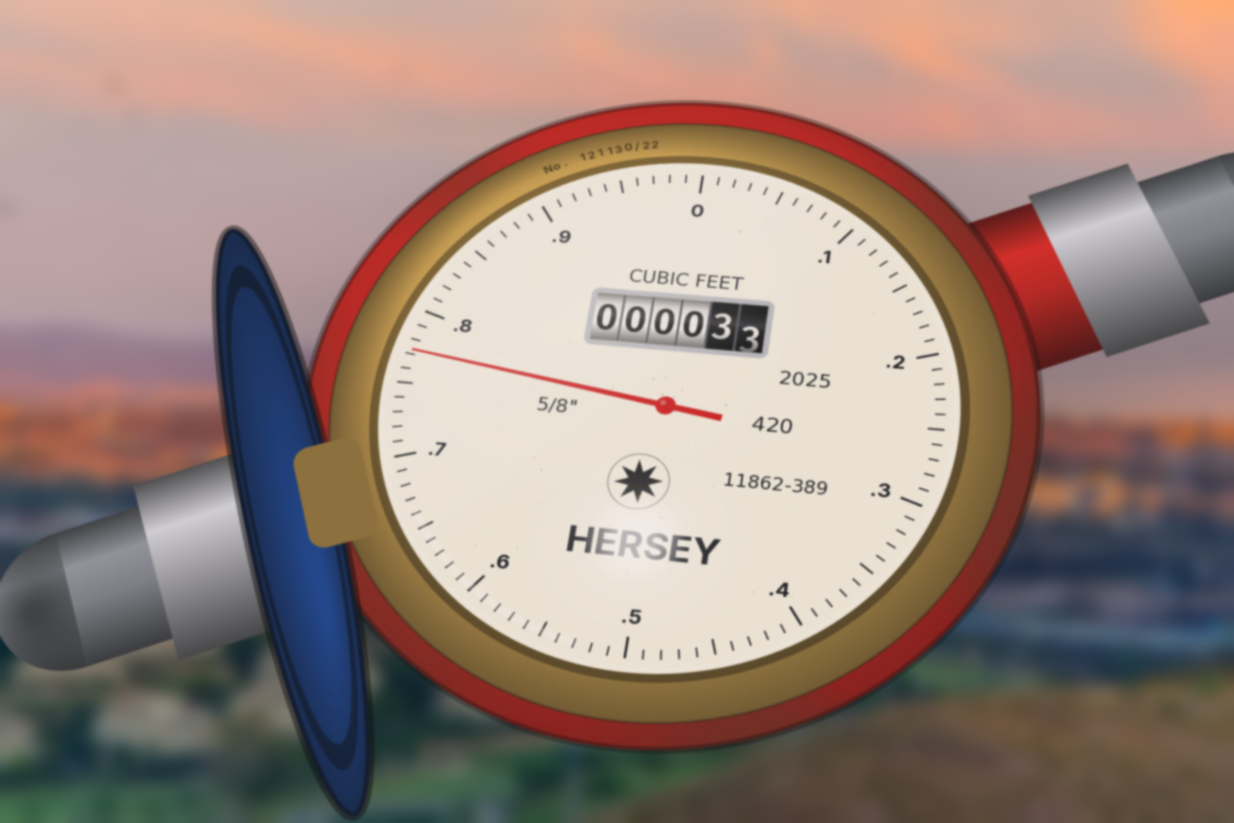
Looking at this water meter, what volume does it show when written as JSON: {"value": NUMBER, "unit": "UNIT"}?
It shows {"value": 32.77, "unit": "ft³"}
